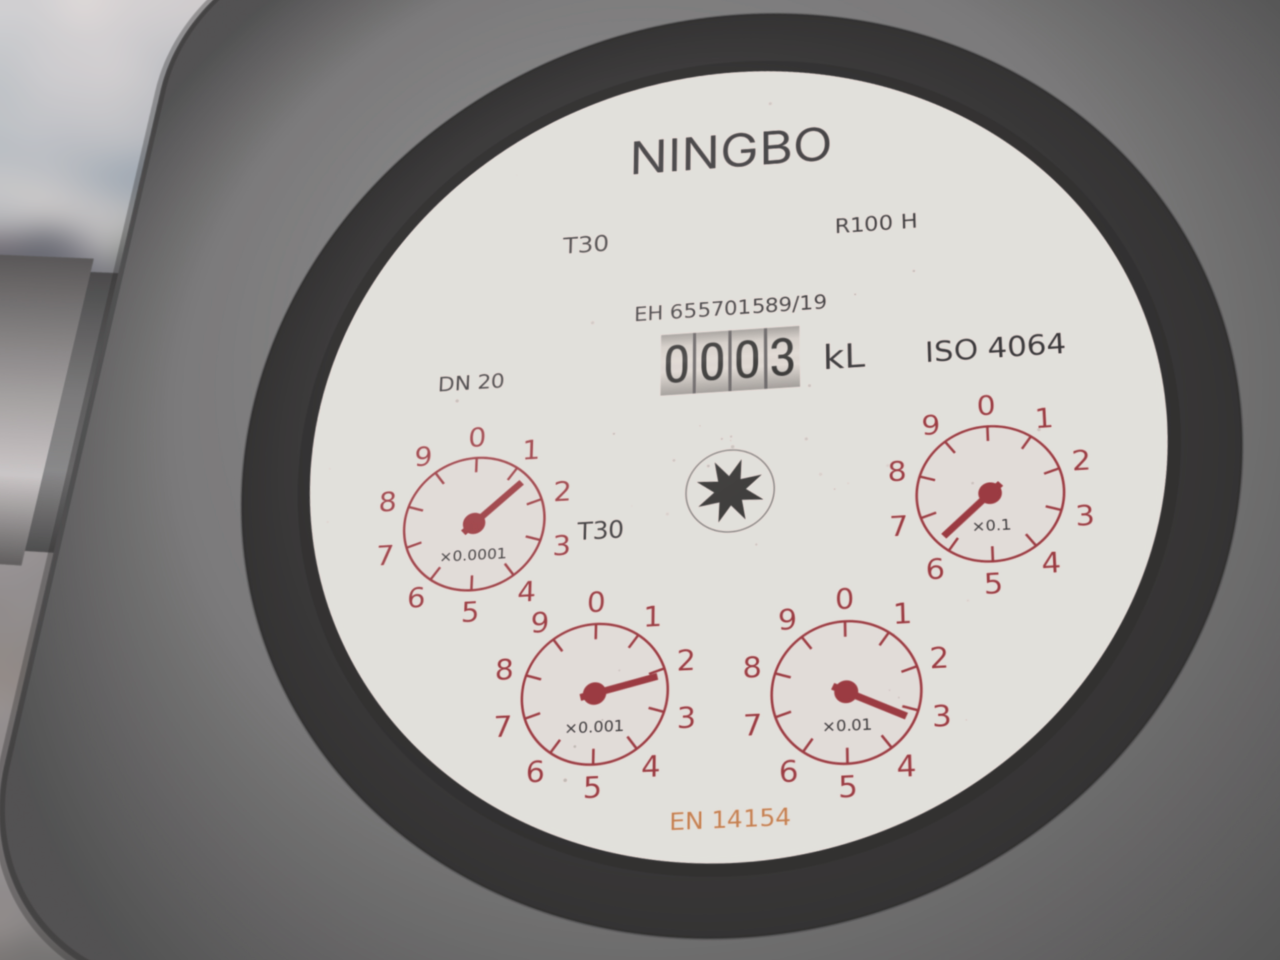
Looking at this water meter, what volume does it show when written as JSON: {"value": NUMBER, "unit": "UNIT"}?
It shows {"value": 3.6321, "unit": "kL"}
